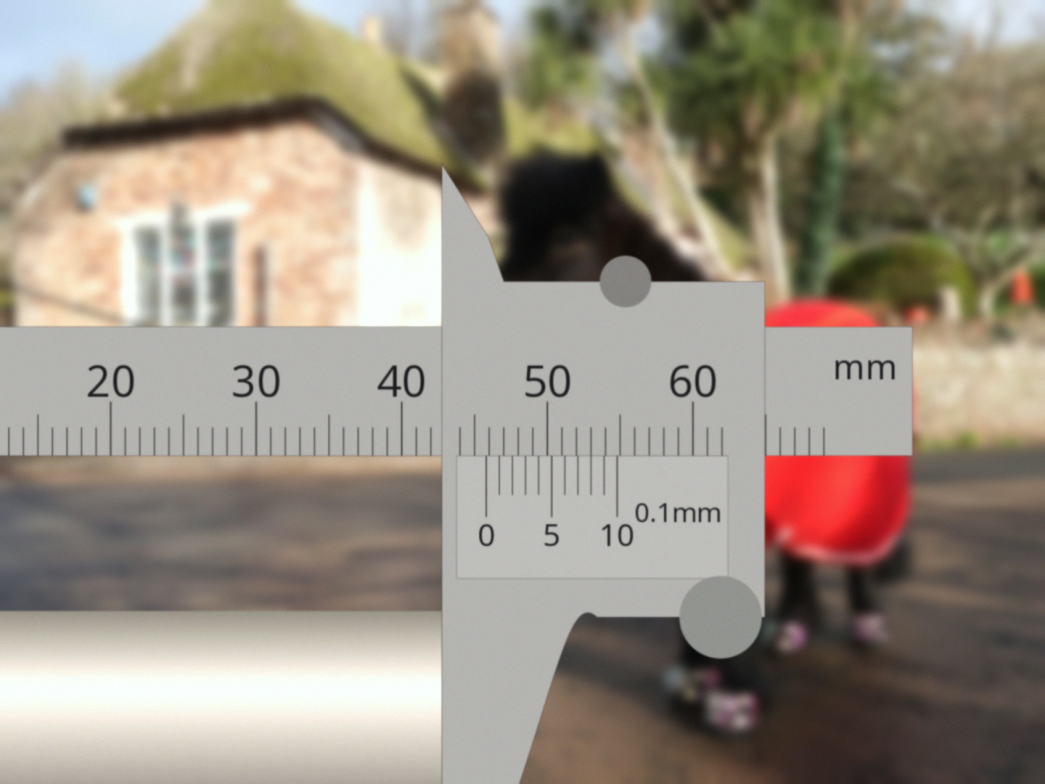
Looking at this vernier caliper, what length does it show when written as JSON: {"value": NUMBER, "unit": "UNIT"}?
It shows {"value": 45.8, "unit": "mm"}
